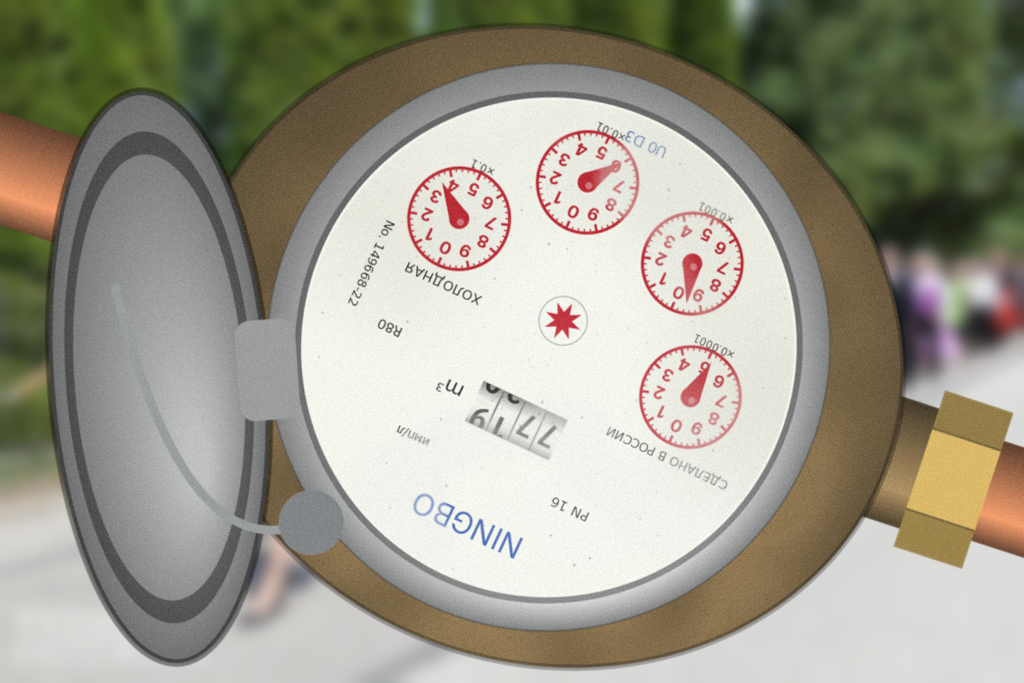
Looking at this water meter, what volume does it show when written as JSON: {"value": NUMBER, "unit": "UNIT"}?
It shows {"value": 7719.3595, "unit": "m³"}
